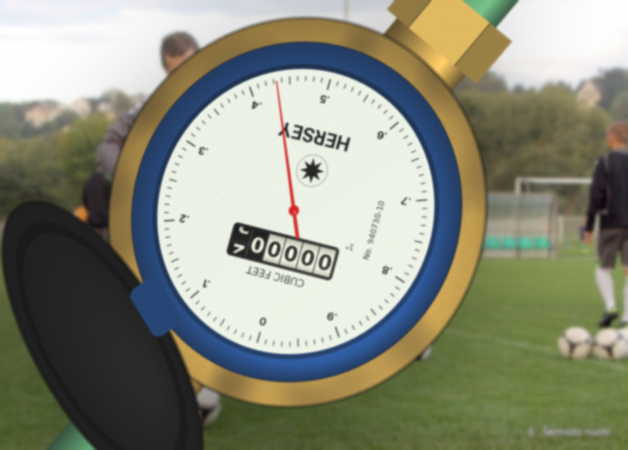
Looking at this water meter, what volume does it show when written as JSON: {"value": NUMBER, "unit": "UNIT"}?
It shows {"value": 2.43, "unit": "ft³"}
